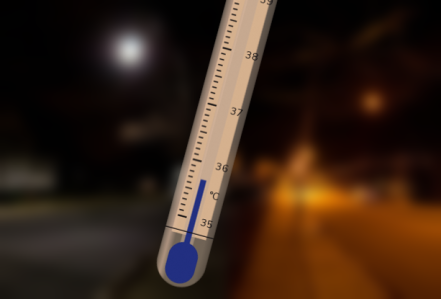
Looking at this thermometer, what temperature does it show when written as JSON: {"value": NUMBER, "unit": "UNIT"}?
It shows {"value": 35.7, "unit": "°C"}
